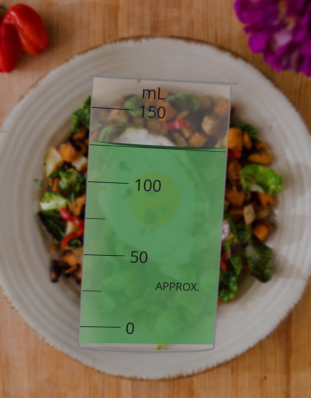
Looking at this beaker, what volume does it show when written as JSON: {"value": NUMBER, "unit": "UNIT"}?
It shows {"value": 125, "unit": "mL"}
